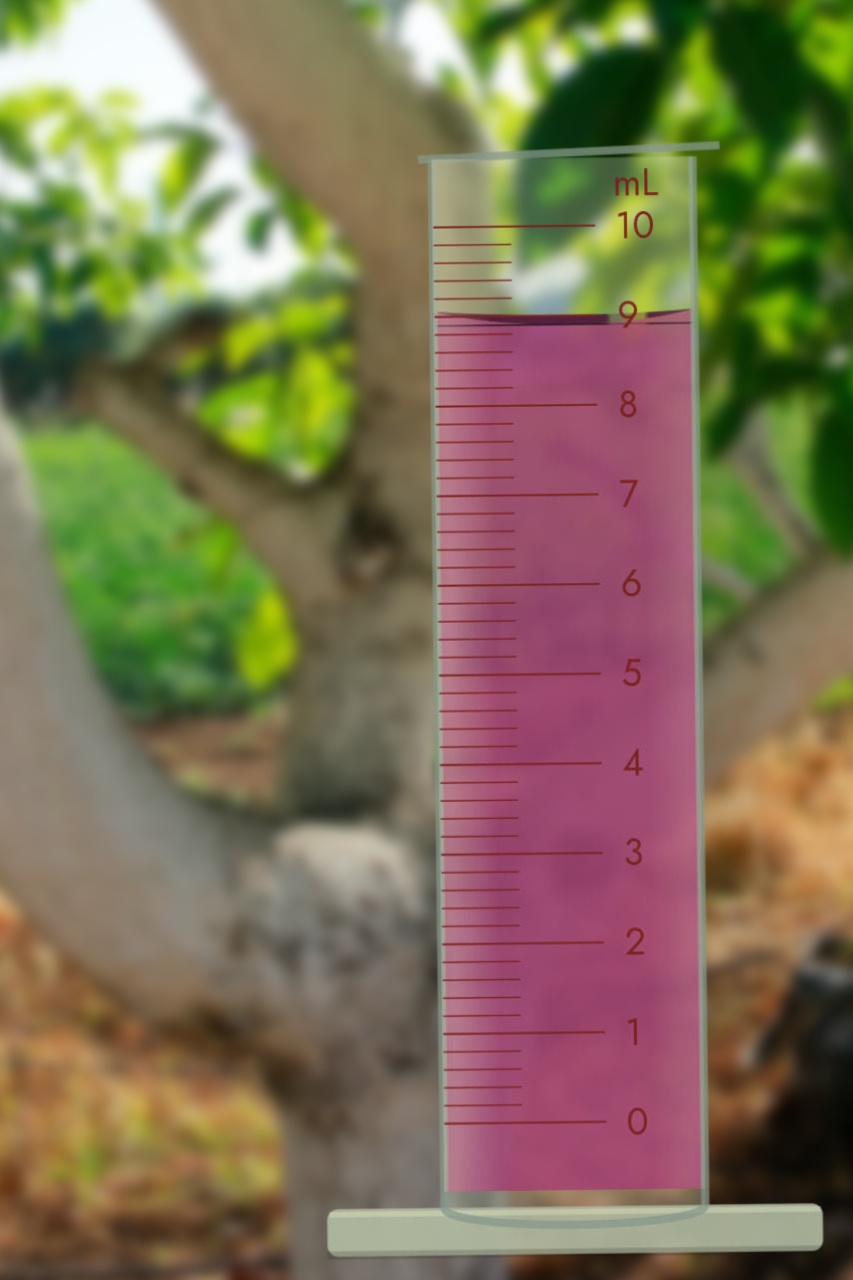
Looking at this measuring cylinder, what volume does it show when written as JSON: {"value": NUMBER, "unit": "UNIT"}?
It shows {"value": 8.9, "unit": "mL"}
